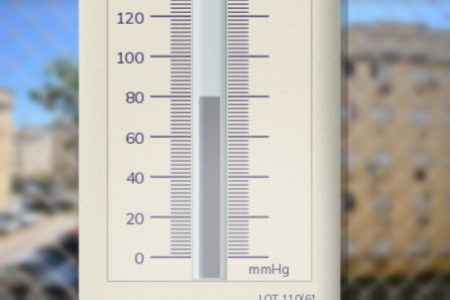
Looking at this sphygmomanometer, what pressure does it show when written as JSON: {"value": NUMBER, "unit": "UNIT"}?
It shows {"value": 80, "unit": "mmHg"}
